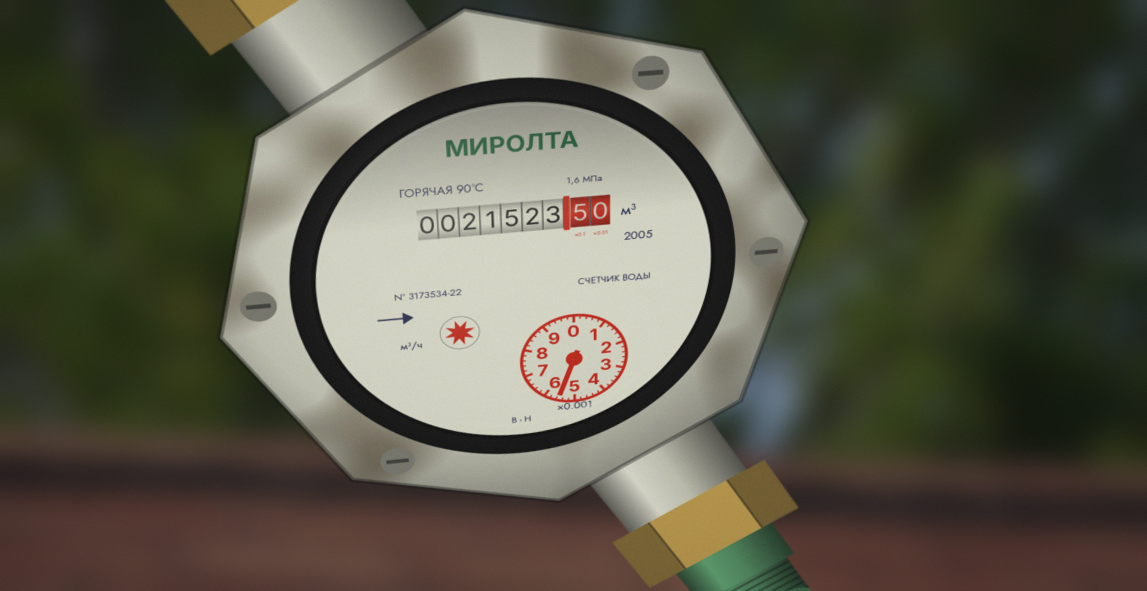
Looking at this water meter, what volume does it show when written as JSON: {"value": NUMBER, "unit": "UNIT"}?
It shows {"value": 21523.505, "unit": "m³"}
